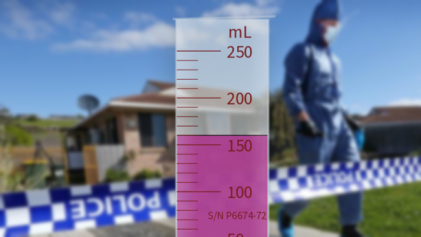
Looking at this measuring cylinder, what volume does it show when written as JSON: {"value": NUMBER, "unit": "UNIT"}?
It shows {"value": 160, "unit": "mL"}
